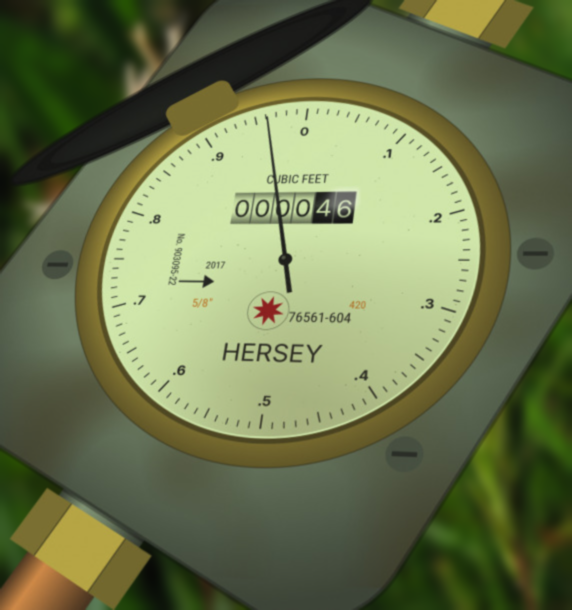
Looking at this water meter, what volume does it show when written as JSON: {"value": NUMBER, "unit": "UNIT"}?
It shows {"value": 45.96, "unit": "ft³"}
